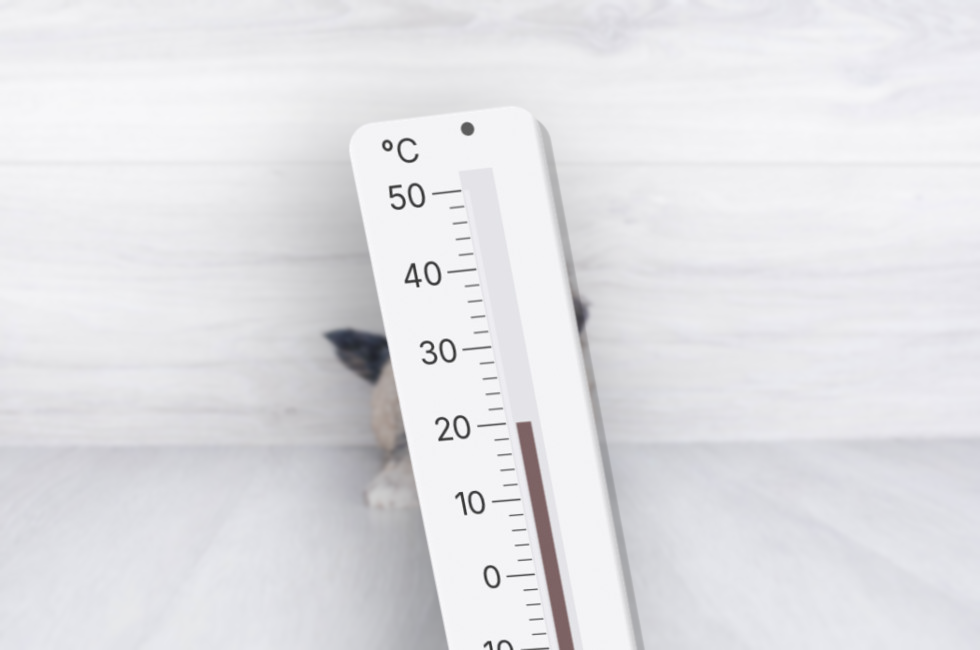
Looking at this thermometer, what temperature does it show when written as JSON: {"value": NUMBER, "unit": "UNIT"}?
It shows {"value": 20, "unit": "°C"}
